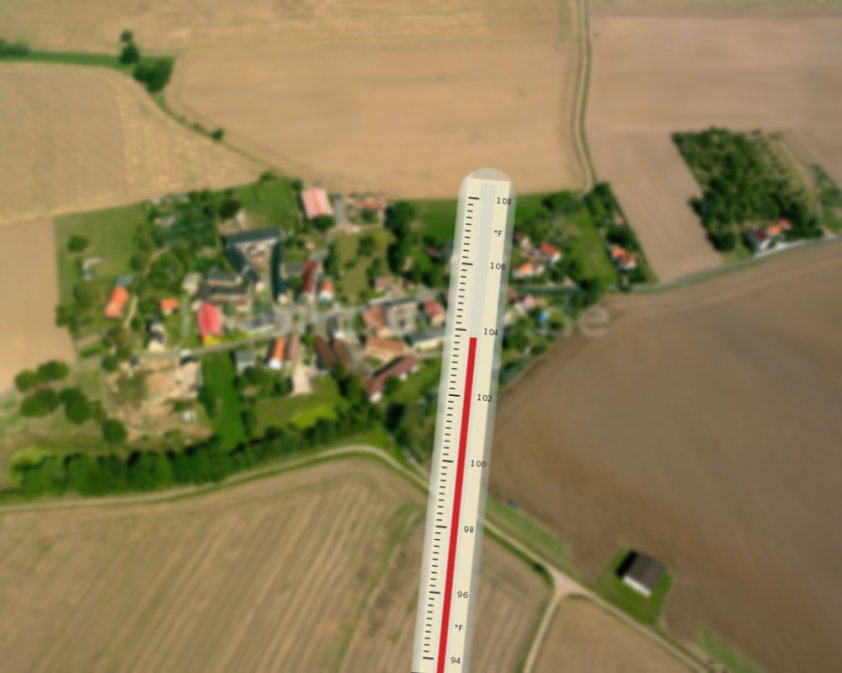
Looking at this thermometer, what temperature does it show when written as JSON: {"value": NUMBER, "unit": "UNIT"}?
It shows {"value": 103.8, "unit": "°F"}
